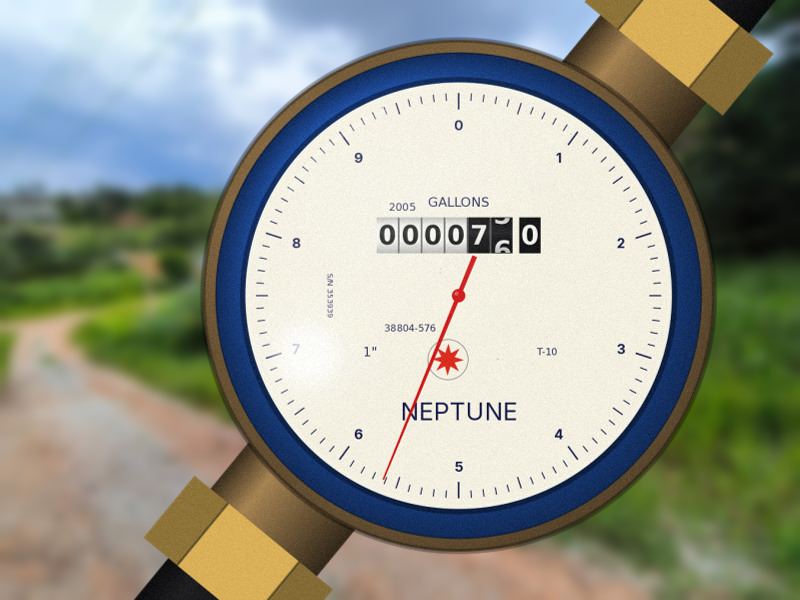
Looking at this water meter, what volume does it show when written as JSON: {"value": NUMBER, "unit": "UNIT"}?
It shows {"value": 755.6, "unit": "gal"}
